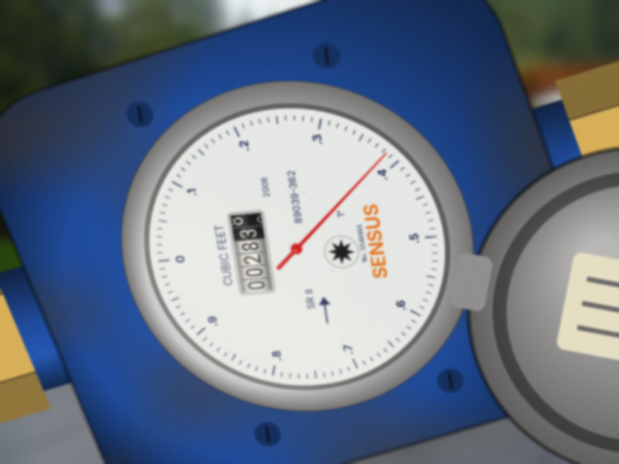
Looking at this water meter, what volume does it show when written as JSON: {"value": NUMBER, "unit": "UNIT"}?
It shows {"value": 2838.38, "unit": "ft³"}
